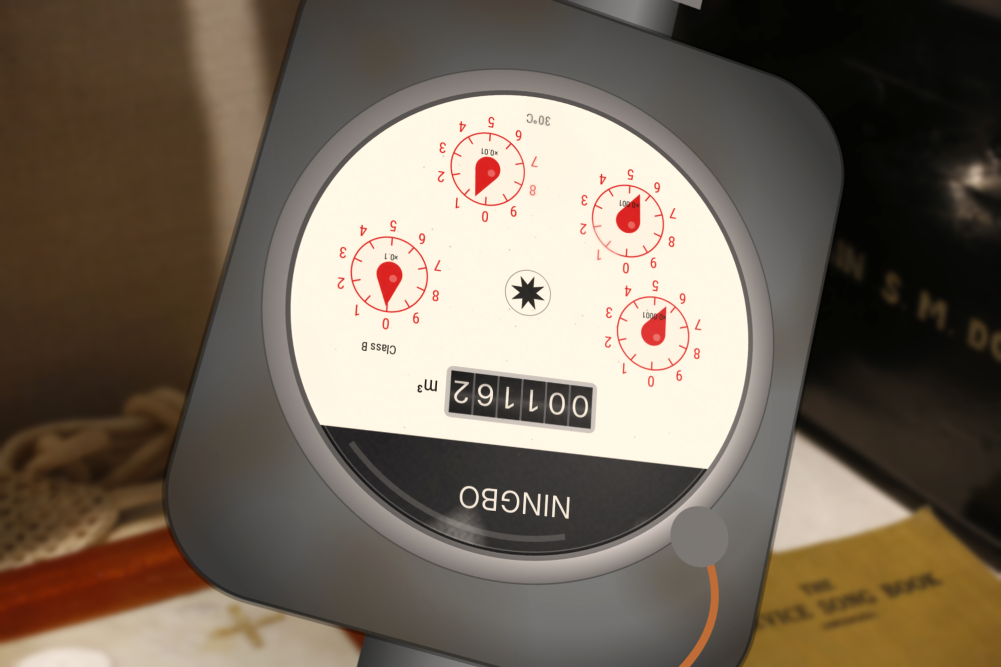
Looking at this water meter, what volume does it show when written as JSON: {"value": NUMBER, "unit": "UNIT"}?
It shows {"value": 1162.0055, "unit": "m³"}
